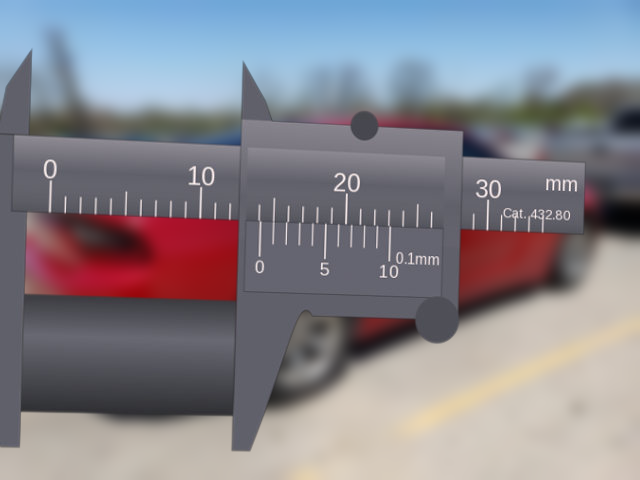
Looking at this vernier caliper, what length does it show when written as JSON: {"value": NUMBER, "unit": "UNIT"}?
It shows {"value": 14.1, "unit": "mm"}
